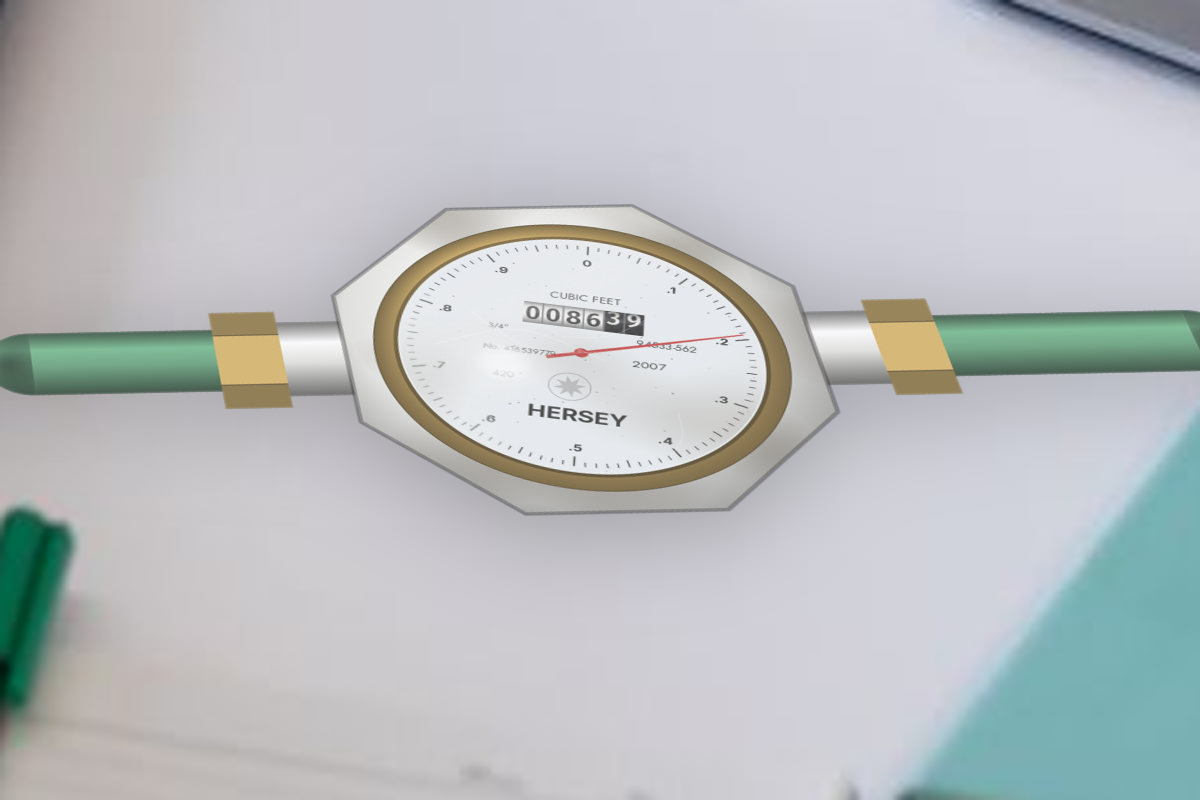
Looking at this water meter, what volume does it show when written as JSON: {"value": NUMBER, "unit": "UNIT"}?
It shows {"value": 8639.19, "unit": "ft³"}
